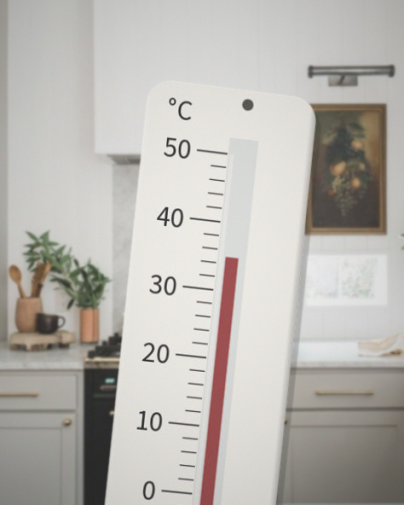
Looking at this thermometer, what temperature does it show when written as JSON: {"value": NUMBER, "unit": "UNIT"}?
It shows {"value": 35, "unit": "°C"}
